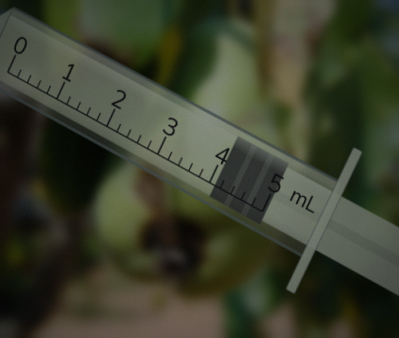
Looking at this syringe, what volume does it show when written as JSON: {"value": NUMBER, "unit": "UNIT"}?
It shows {"value": 4.1, "unit": "mL"}
